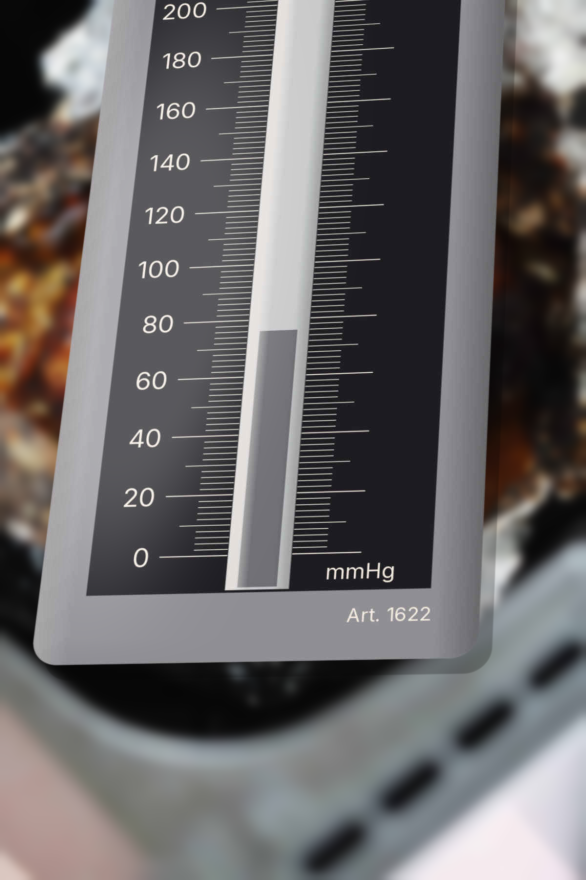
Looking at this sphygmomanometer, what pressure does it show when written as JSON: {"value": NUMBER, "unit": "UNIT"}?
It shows {"value": 76, "unit": "mmHg"}
